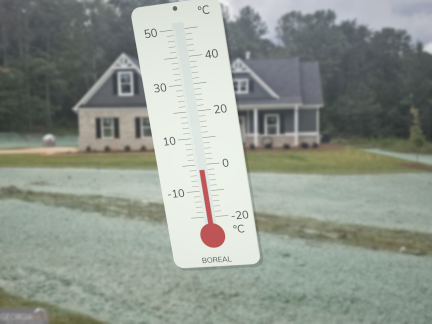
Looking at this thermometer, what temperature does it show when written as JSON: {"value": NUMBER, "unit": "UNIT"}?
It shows {"value": -2, "unit": "°C"}
